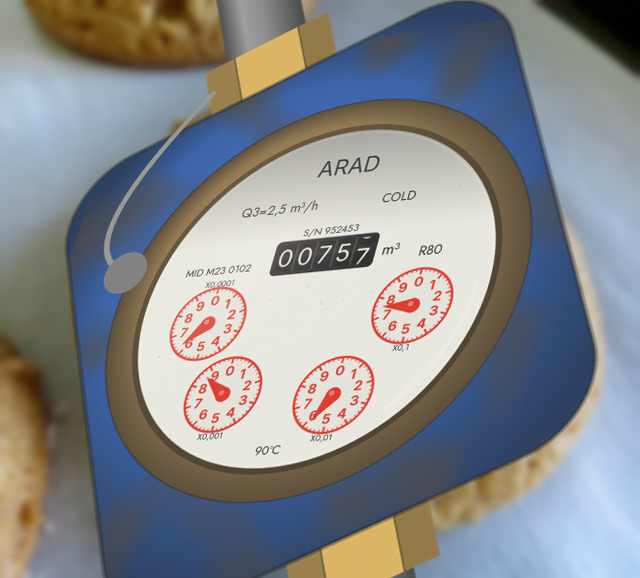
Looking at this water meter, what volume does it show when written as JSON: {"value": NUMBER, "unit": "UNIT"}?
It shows {"value": 756.7586, "unit": "m³"}
